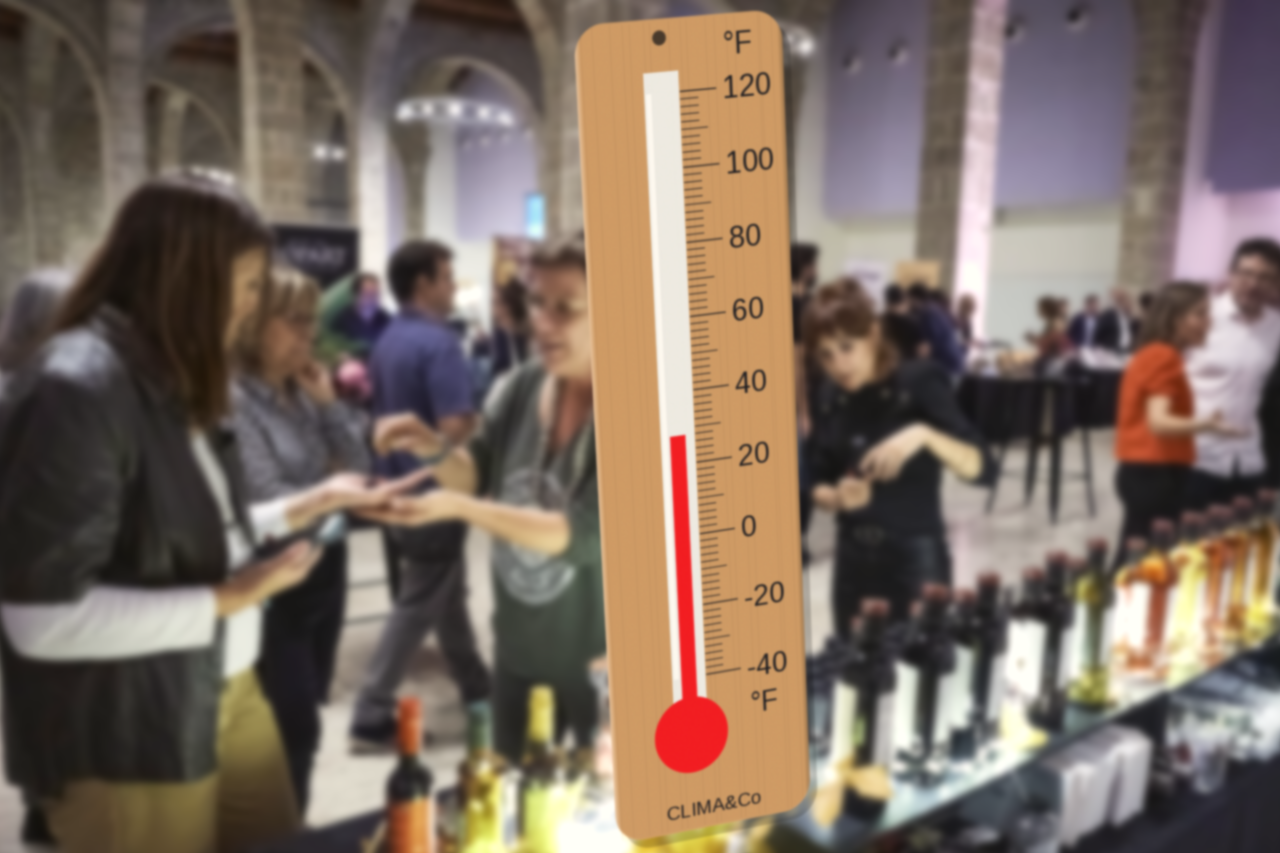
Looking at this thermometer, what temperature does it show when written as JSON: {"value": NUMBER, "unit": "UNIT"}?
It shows {"value": 28, "unit": "°F"}
